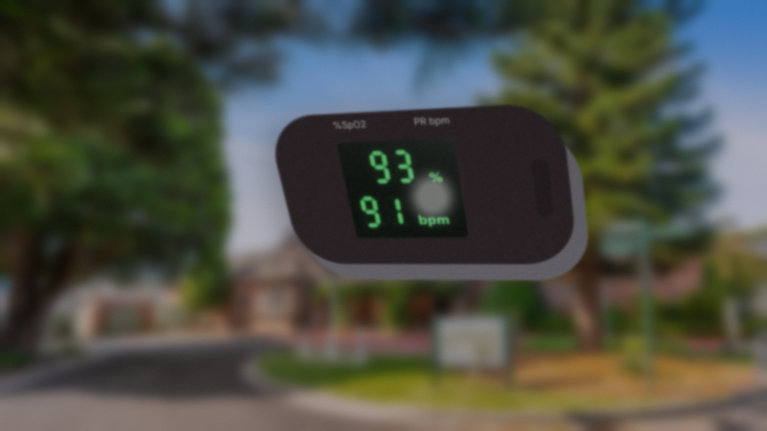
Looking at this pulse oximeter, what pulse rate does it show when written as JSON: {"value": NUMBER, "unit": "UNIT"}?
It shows {"value": 91, "unit": "bpm"}
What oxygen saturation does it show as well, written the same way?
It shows {"value": 93, "unit": "%"}
